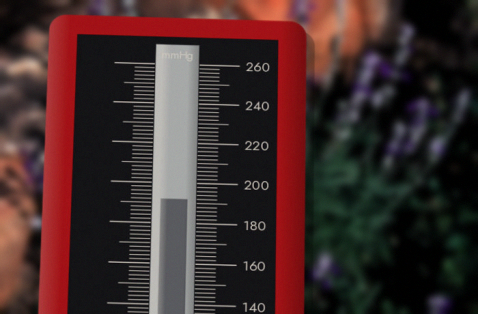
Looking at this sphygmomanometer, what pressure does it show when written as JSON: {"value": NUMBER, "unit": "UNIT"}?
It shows {"value": 192, "unit": "mmHg"}
